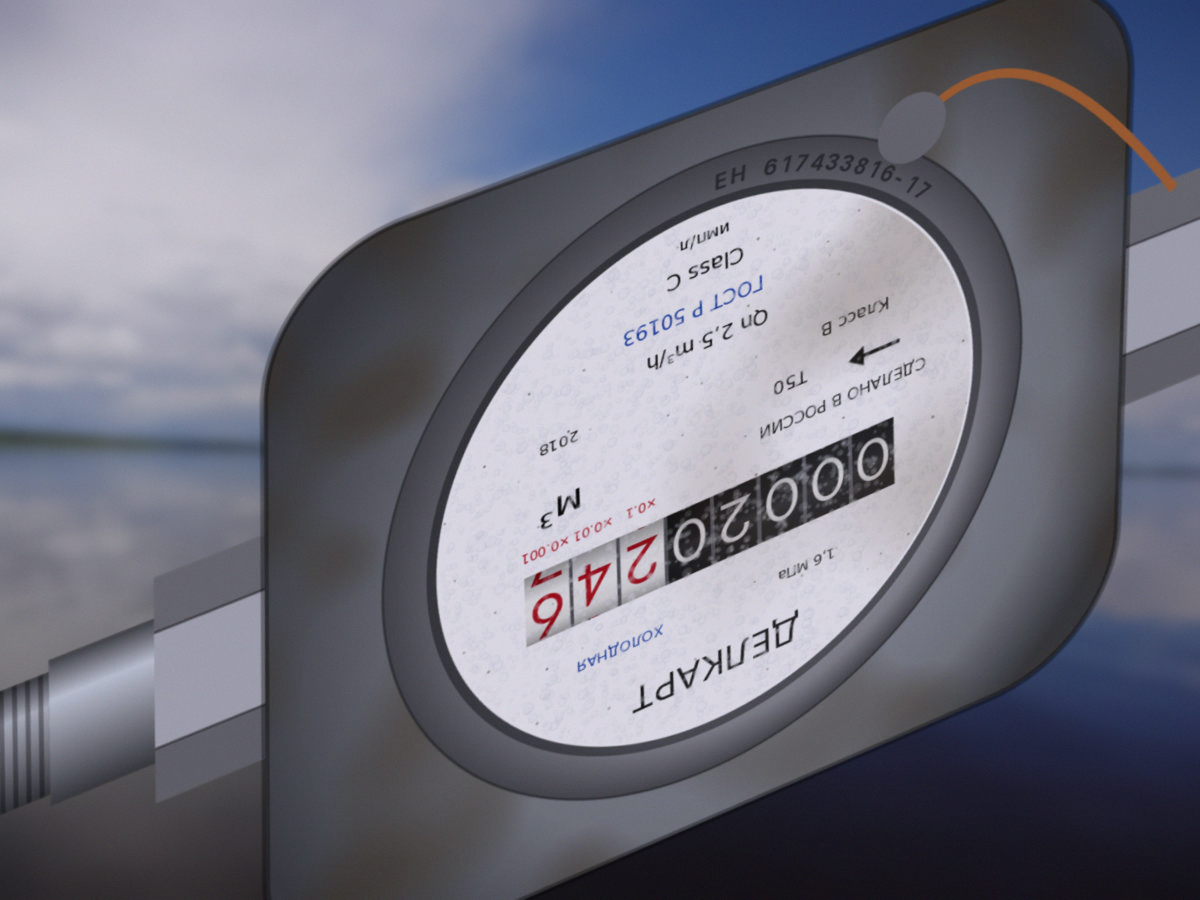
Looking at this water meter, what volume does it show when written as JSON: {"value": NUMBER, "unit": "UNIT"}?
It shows {"value": 20.246, "unit": "m³"}
